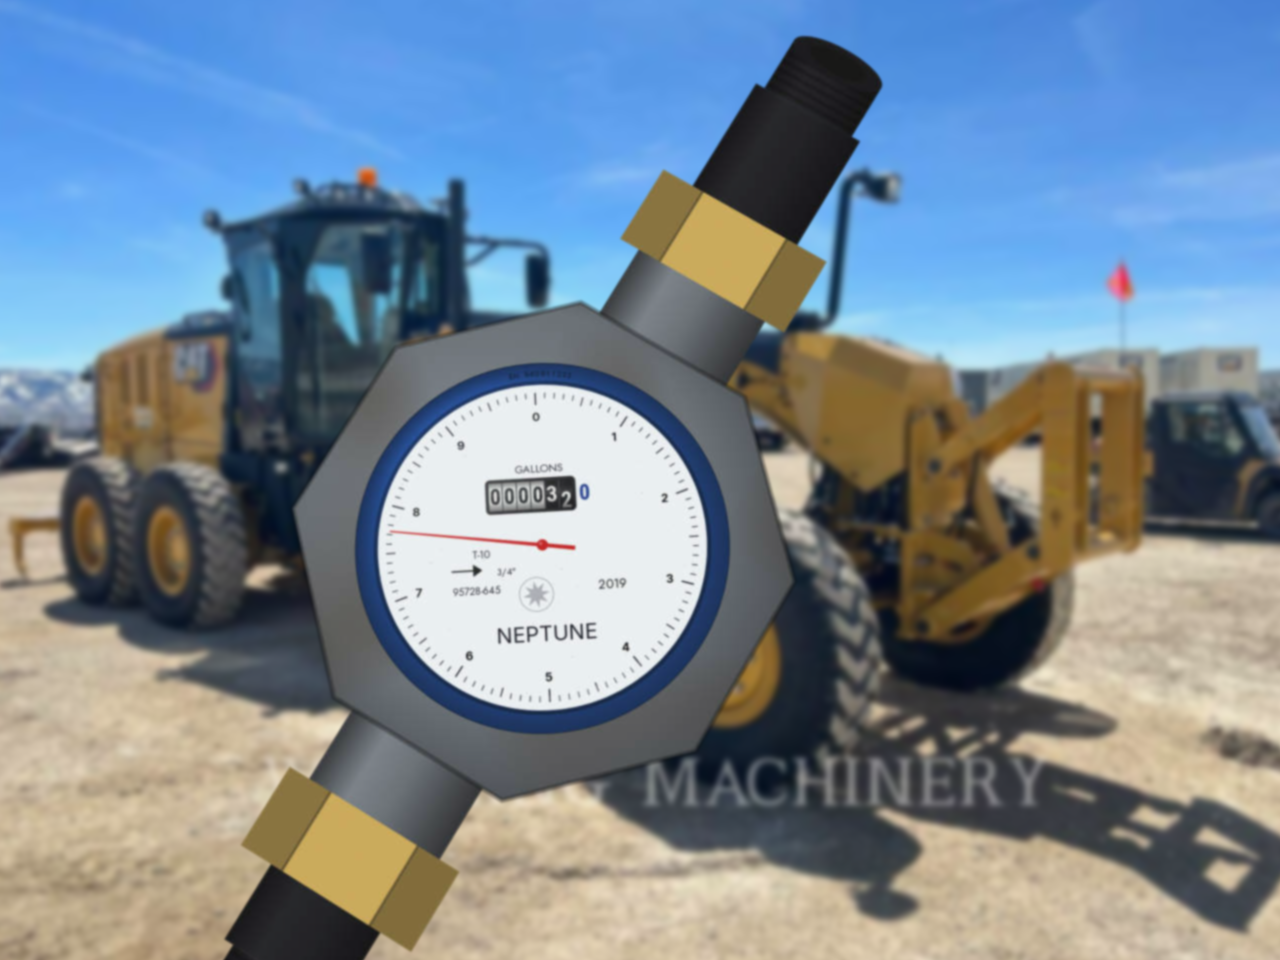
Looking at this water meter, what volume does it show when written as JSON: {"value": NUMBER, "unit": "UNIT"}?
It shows {"value": 317.7, "unit": "gal"}
